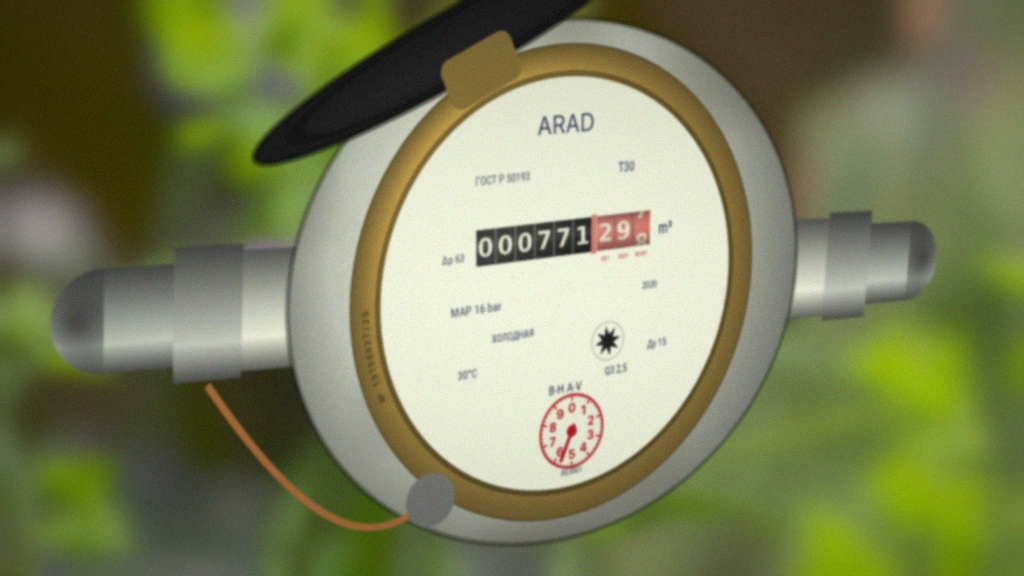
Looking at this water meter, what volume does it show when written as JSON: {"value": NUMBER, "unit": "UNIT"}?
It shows {"value": 771.2975, "unit": "m³"}
